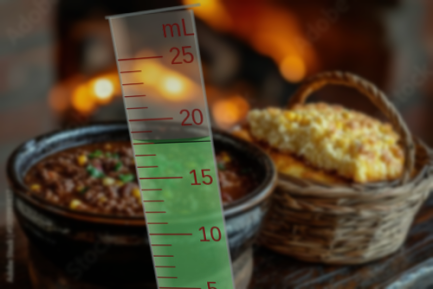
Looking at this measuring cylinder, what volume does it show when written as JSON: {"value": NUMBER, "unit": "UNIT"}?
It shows {"value": 18, "unit": "mL"}
